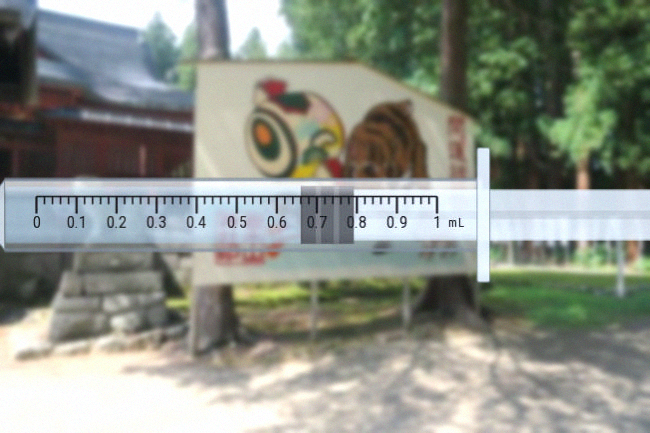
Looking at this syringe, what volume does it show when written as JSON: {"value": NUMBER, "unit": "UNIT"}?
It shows {"value": 0.66, "unit": "mL"}
